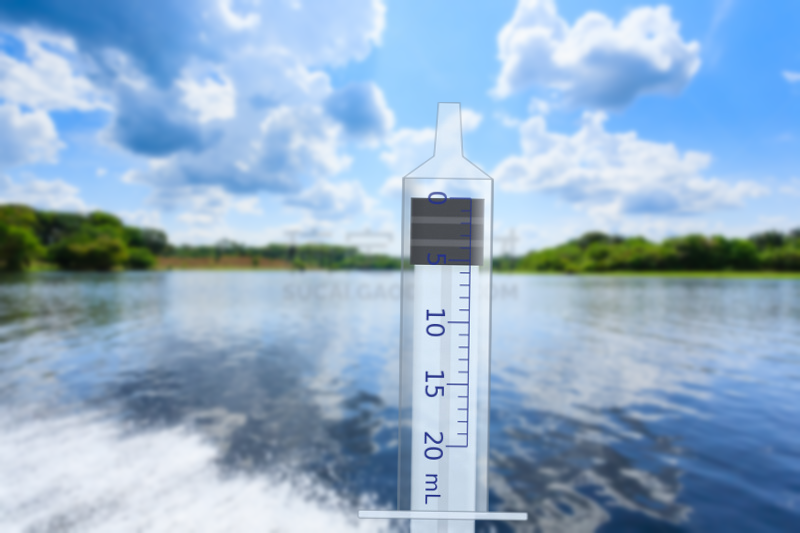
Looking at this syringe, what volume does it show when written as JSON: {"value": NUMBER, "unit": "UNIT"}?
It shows {"value": 0, "unit": "mL"}
